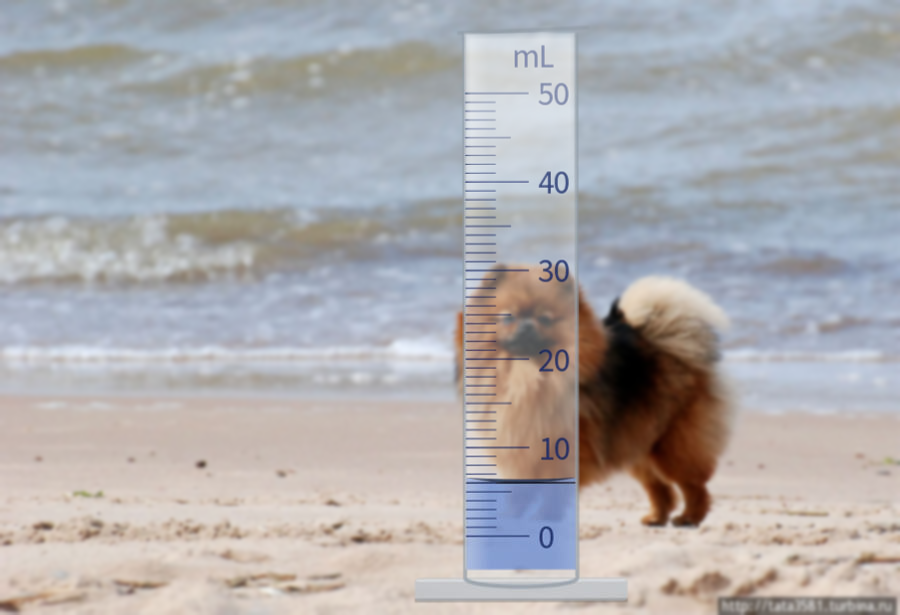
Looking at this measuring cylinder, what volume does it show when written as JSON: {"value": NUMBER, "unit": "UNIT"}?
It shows {"value": 6, "unit": "mL"}
